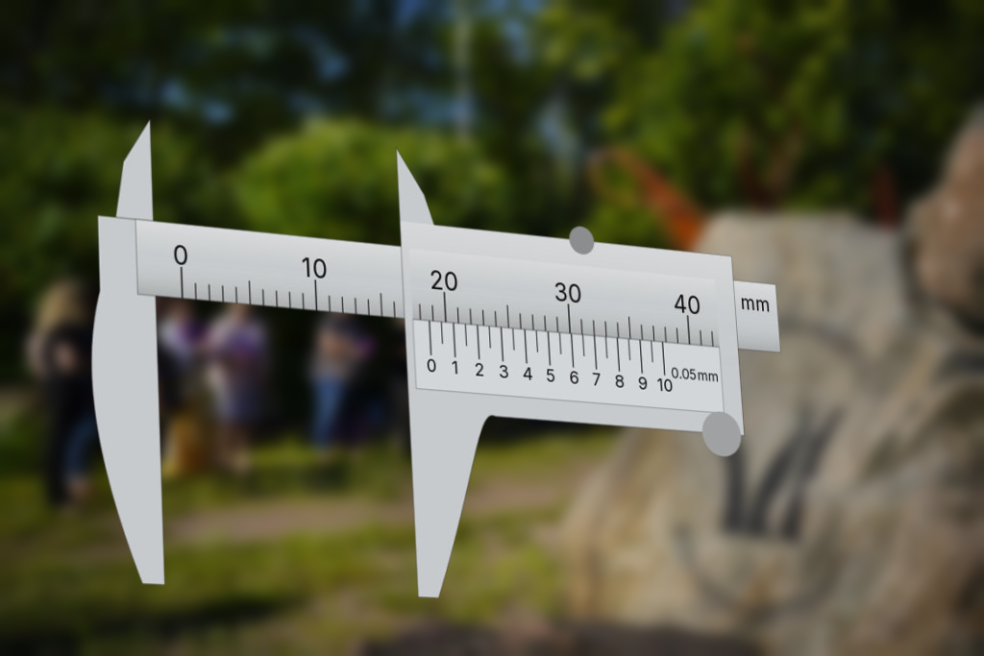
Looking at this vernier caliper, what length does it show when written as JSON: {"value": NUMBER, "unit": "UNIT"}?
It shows {"value": 18.7, "unit": "mm"}
